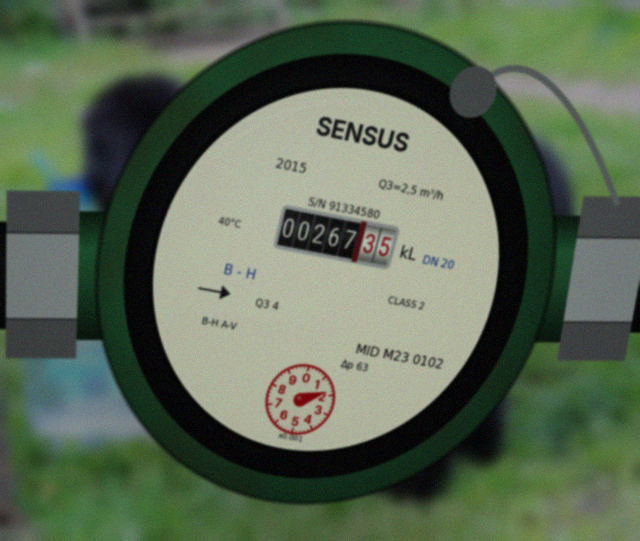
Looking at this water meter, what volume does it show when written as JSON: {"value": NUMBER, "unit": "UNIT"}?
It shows {"value": 267.351, "unit": "kL"}
